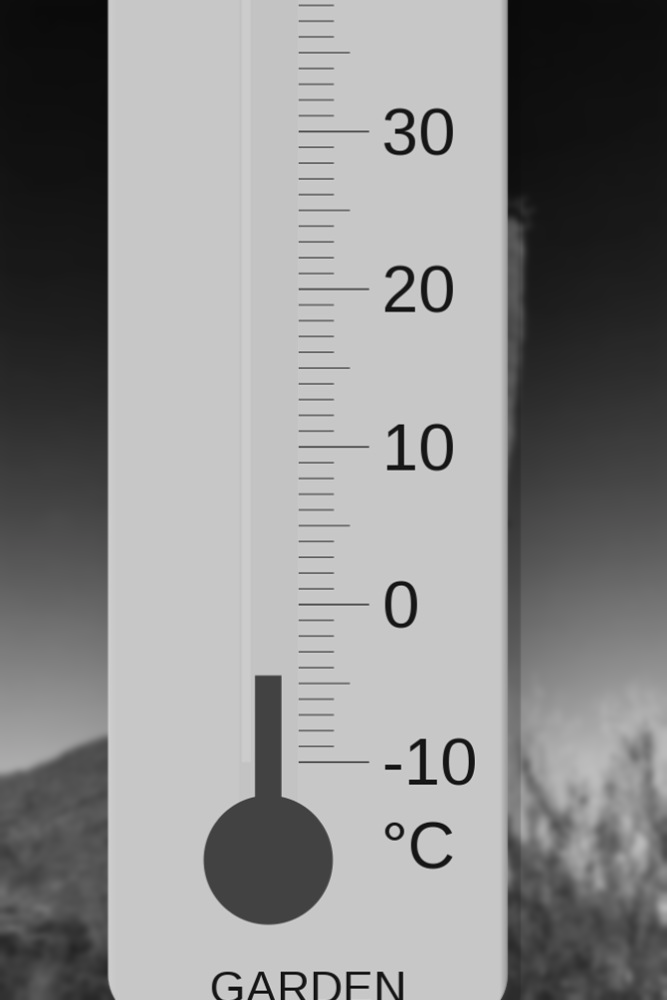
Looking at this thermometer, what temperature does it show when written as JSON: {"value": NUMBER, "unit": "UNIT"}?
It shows {"value": -4.5, "unit": "°C"}
